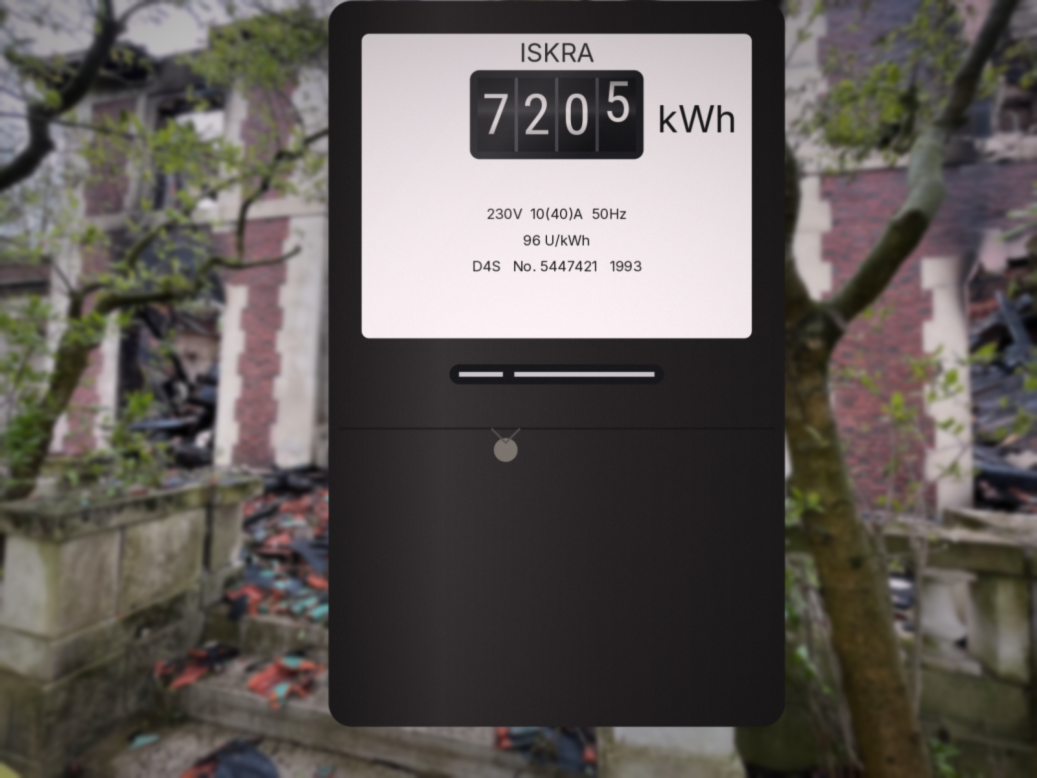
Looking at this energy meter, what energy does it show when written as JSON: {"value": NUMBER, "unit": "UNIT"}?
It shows {"value": 7205, "unit": "kWh"}
